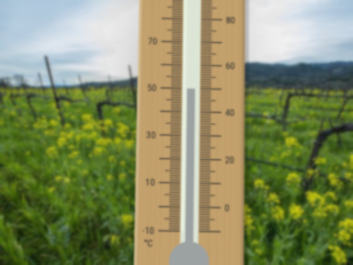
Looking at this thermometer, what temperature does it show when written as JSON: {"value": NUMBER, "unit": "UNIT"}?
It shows {"value": 50, "unit": "°C"}
